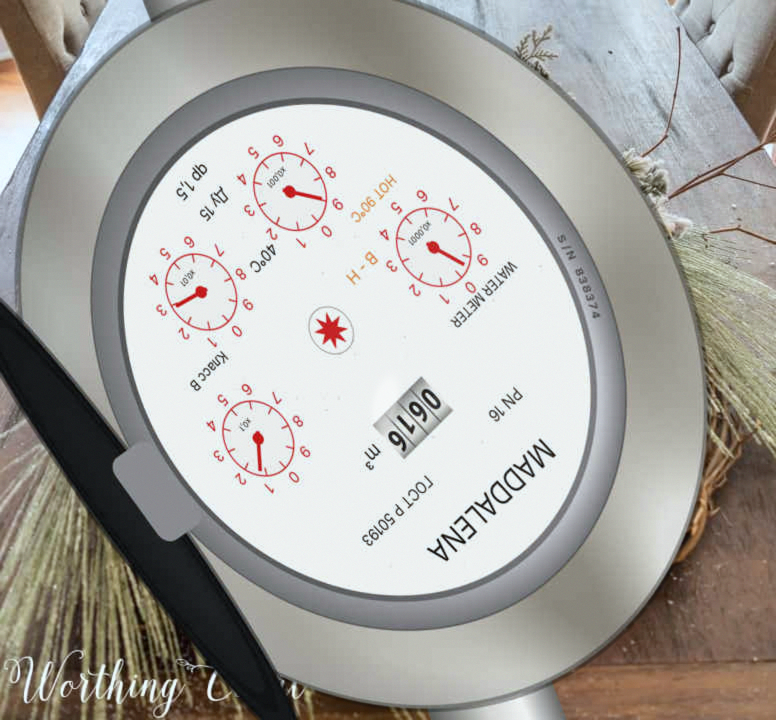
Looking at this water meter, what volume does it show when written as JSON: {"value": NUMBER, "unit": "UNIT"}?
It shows {"value": 616.1289, "unit": "m³"}
